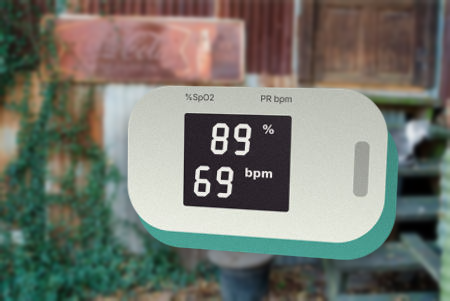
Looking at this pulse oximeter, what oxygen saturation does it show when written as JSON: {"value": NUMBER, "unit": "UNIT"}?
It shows {"value": 89, "unit": "%"}
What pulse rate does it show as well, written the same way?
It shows {"value": 69, "unit": "bpm"}
